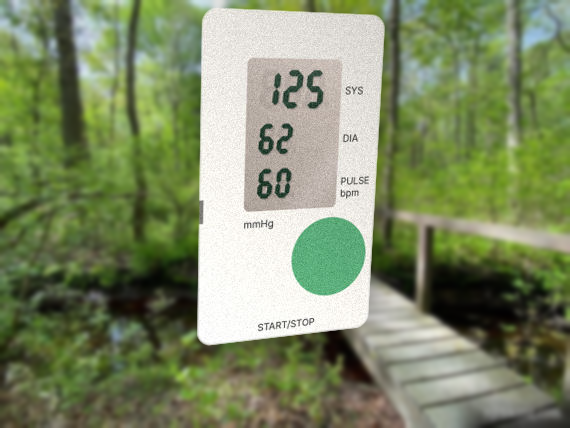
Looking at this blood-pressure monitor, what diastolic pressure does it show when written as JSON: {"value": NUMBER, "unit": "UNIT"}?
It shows {"value": 62, "unit": "mmHg"}
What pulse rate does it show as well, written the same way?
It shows {"value": 60, "unit": "bpm"}
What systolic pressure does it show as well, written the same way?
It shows {"value": 125, "unit": "mmHg"}
